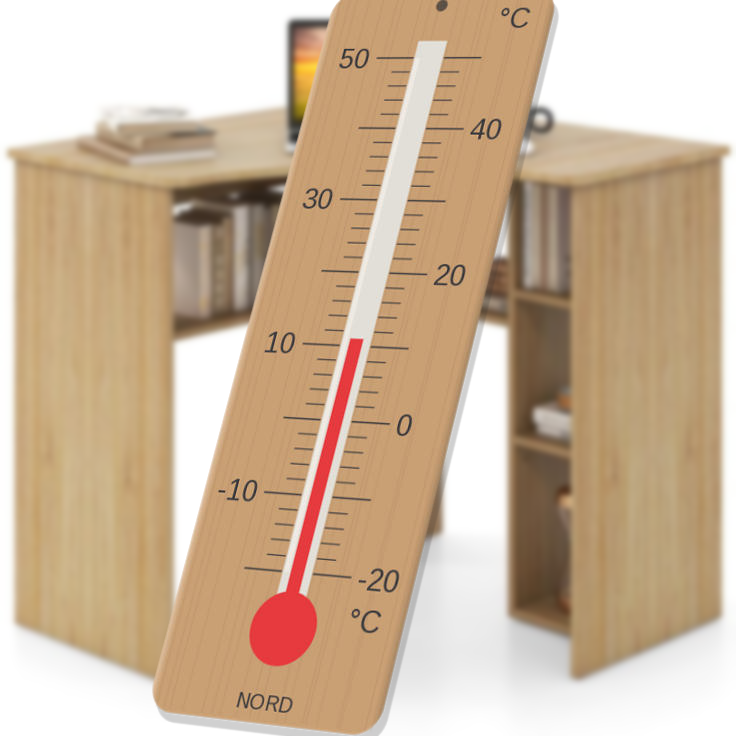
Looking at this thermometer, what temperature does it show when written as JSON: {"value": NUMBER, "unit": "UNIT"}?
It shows {"value": 11, "unit": "°C"}
